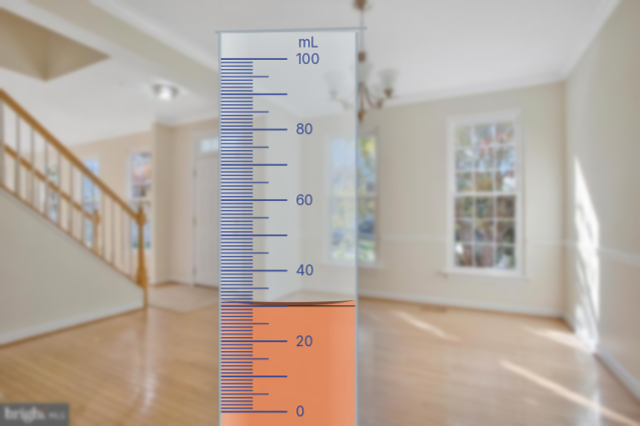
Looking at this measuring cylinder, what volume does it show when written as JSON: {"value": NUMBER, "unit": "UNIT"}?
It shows {"value": 30, "unit": "mL"}
